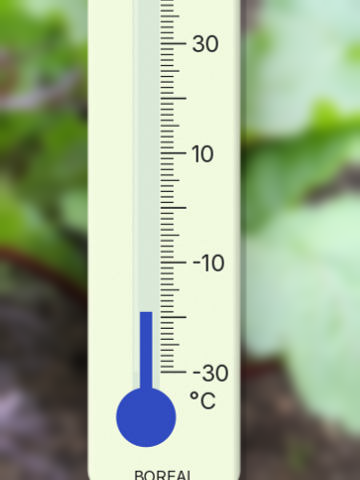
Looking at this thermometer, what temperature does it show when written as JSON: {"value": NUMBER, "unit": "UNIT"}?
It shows {"value": -19, "unit": "°C"}
